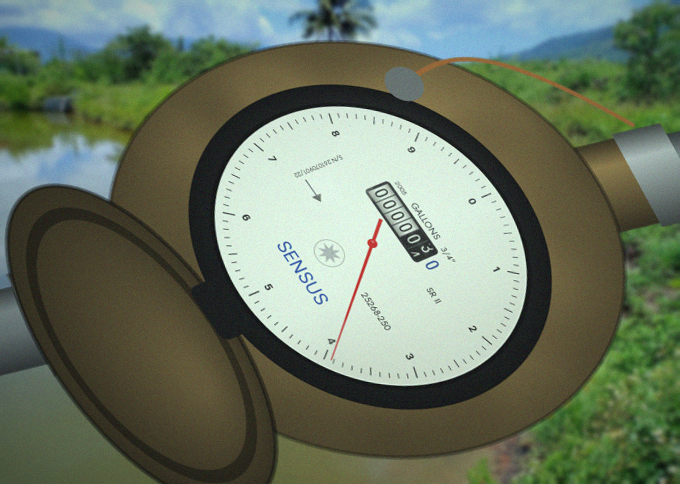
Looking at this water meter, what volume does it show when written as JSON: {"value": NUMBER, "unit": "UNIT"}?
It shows {"value": 33.9, "unit": "gal"}
